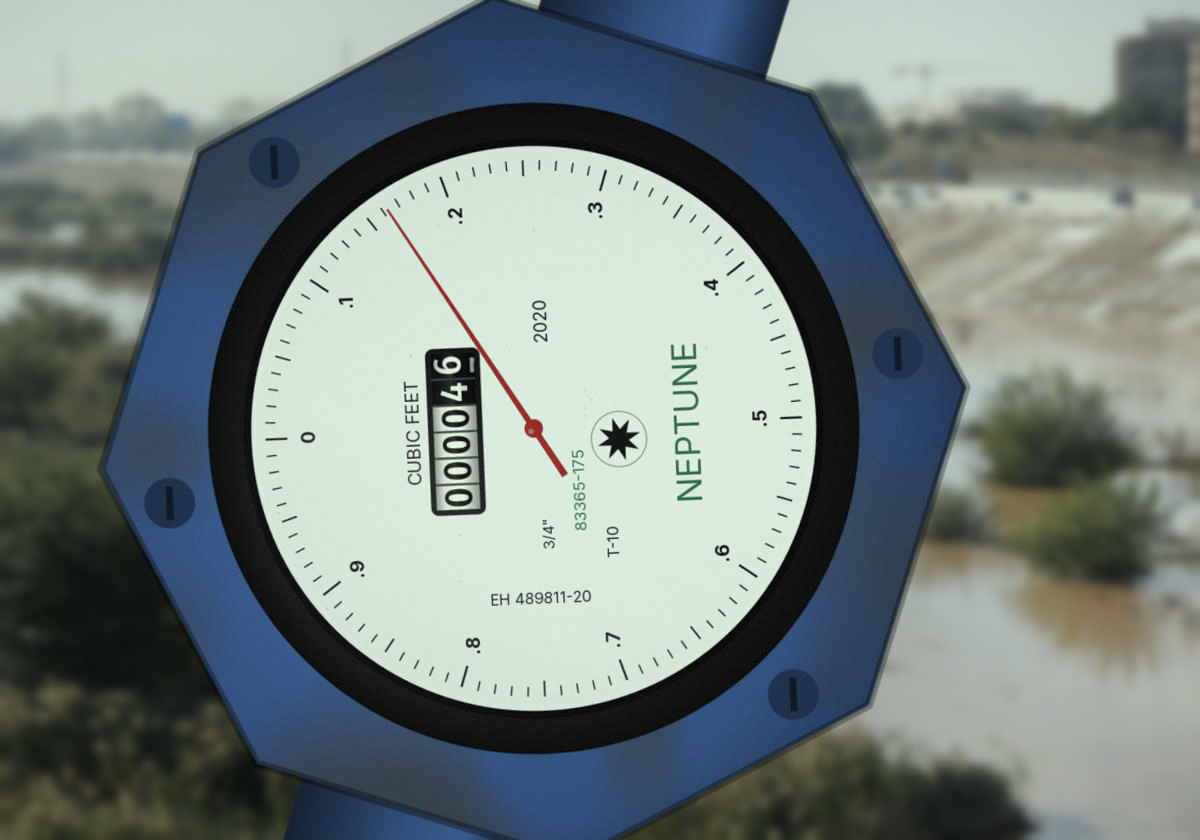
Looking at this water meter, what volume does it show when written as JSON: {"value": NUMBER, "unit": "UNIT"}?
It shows {"value": 46.16, "unit": "ft³"}
